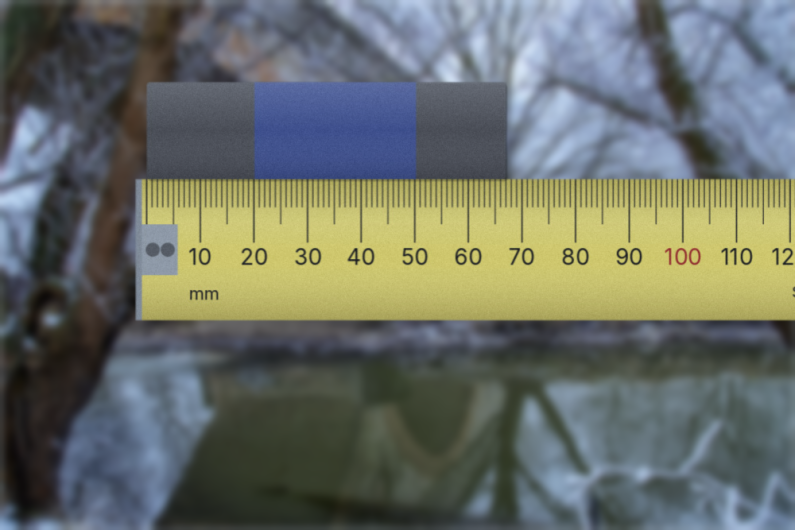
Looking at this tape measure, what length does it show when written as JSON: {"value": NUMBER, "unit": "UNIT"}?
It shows {"value": 67, "unit": "mm"}
